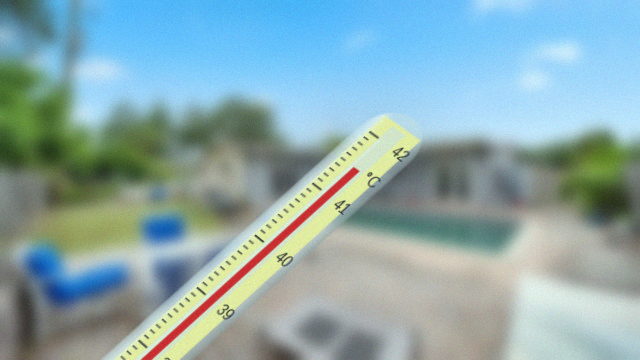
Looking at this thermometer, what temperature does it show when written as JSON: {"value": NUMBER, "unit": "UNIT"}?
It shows {"value": 41.5, "unit": "°C"}
